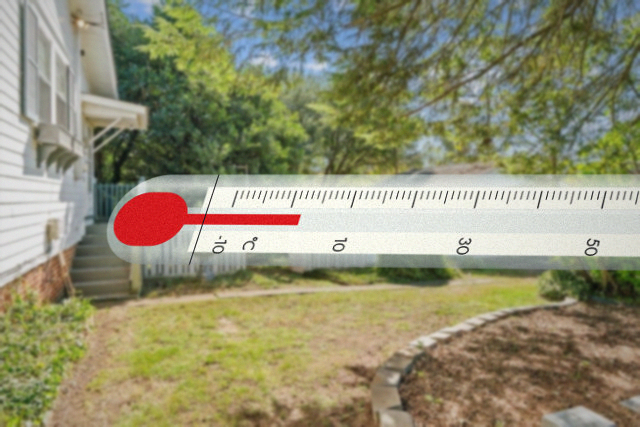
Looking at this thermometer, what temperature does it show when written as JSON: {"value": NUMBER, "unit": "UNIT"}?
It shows {"value": 2, "unit": "°C"}
